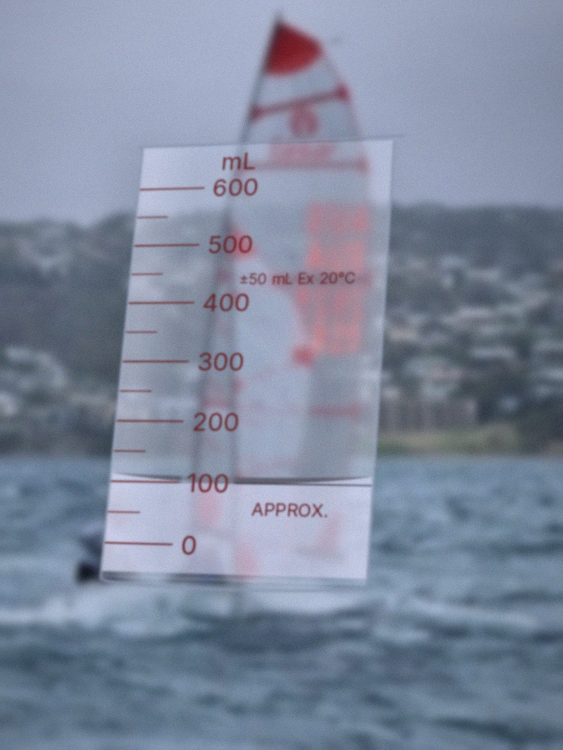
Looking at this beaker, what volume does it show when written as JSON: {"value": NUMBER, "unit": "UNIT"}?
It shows {"value": 100, "unit": "mL"}
